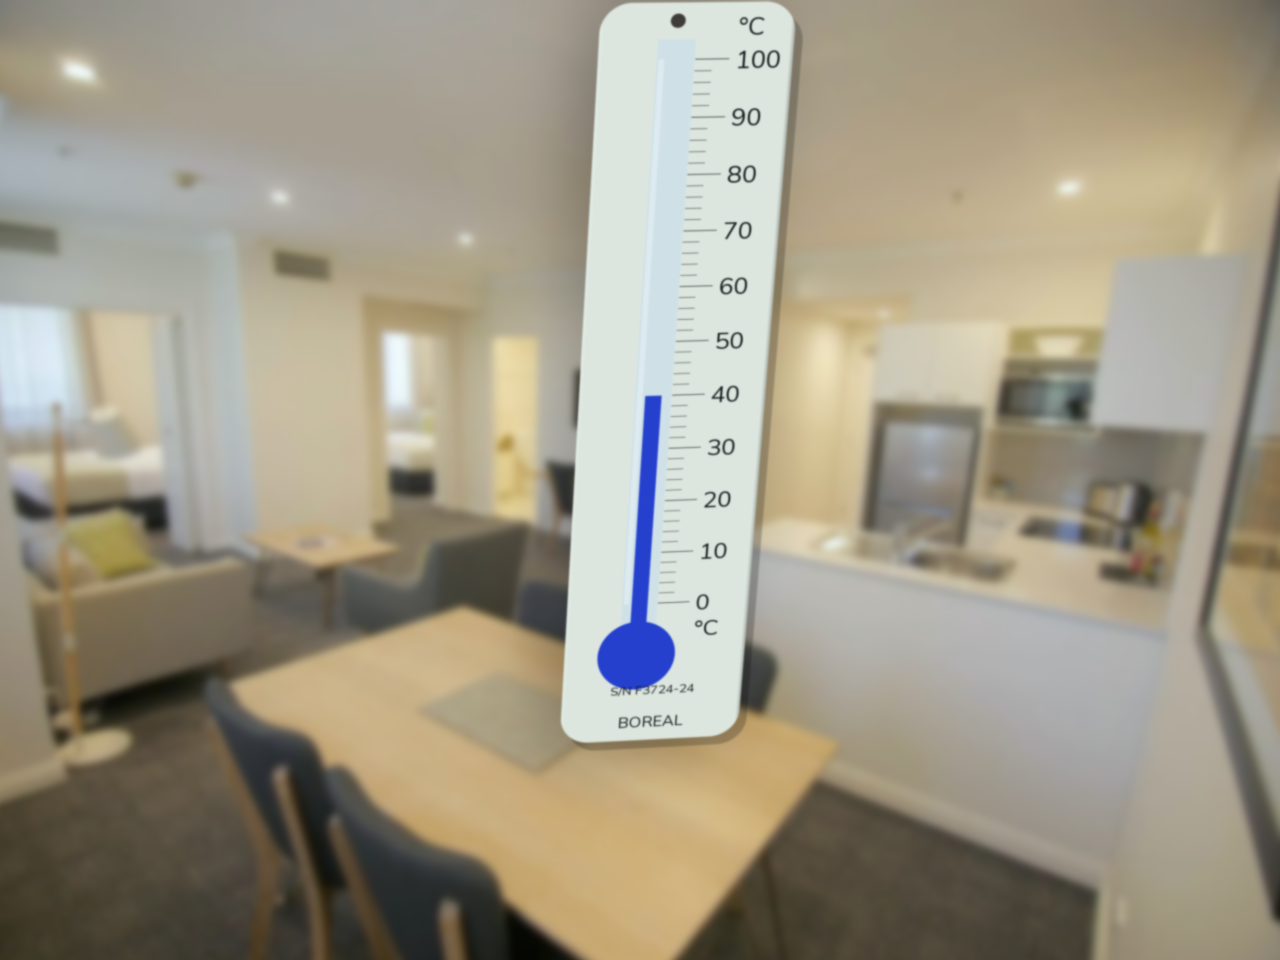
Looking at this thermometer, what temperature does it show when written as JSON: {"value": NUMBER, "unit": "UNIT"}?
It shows {"value": 40, "unit": "°C"}
